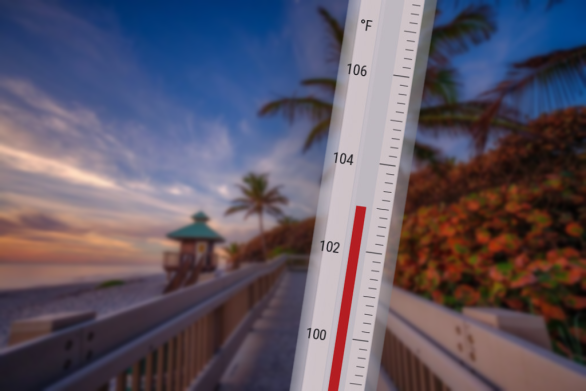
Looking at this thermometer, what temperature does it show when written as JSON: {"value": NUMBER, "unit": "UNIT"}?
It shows {"value": 103, "unit": "°F"}
